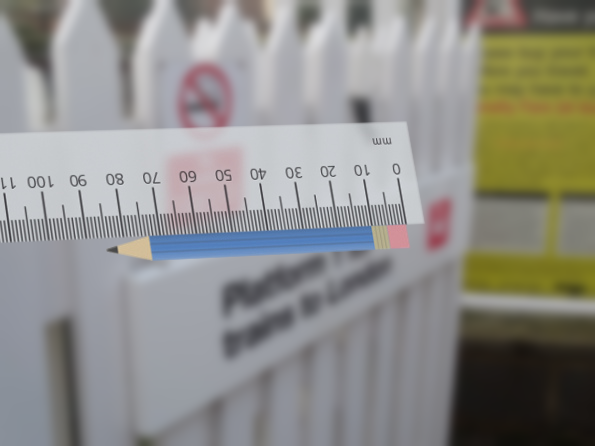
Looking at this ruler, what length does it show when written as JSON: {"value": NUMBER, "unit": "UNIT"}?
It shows {"value": 85, "unit": "mm"}
